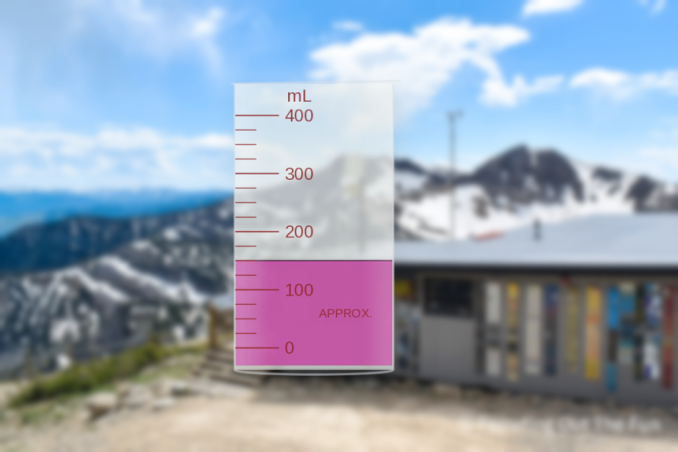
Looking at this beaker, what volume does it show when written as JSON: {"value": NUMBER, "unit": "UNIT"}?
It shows {"value": 150, "unit": "mL"}
